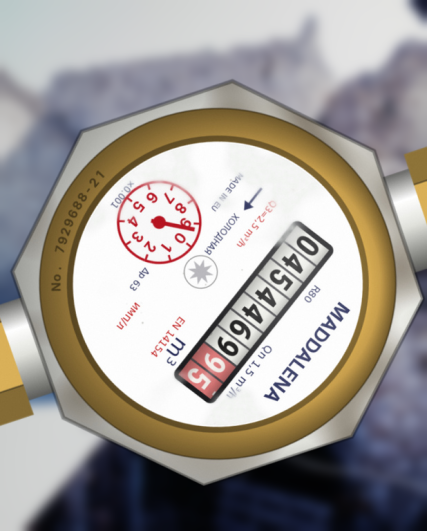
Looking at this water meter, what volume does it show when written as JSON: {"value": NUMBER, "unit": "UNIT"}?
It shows {"value": 454469.949, "unit": "m³"}
